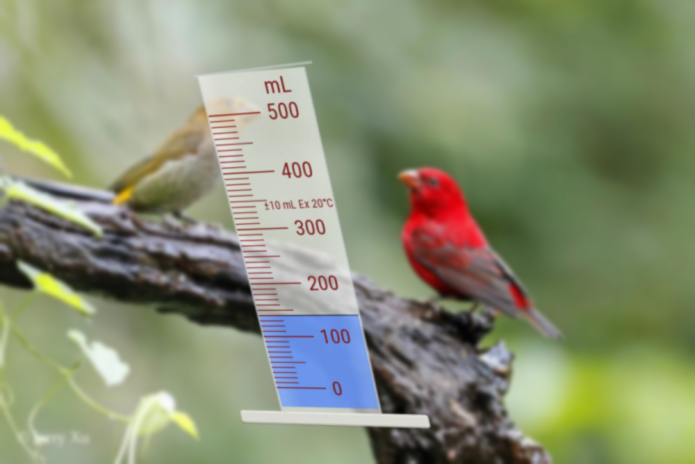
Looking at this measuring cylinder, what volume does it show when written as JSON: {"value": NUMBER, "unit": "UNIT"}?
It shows {"value": 140, "unit": "mL"}
